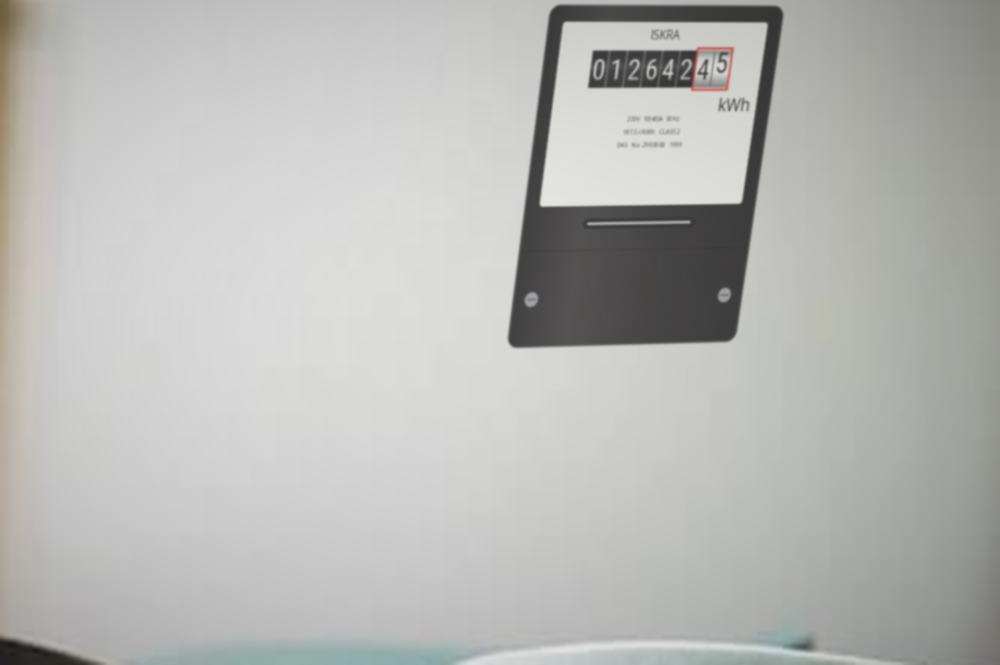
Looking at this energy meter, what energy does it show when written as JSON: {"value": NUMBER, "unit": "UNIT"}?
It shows {"value": 12642.45, "unit": "kWh"}
